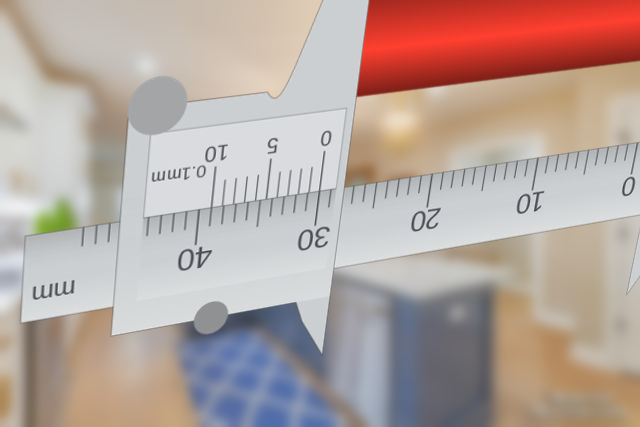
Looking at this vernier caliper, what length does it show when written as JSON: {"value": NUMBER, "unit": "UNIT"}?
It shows {"value": 30.0, "unit": "mm"}
